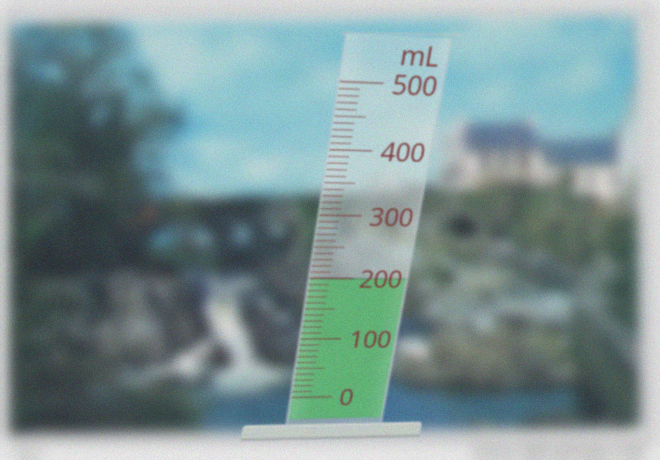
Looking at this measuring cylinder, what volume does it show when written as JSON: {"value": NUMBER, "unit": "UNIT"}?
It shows {"value": 200, "unit": "mL"}
